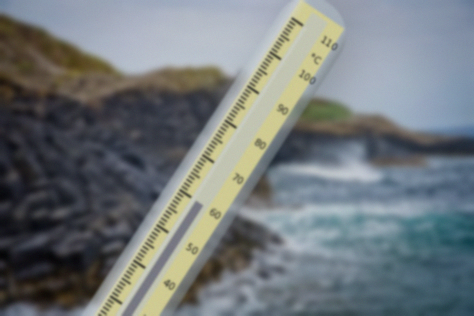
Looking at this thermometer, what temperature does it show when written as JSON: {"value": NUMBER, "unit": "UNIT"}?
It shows {"value": 60, "unit": "°C"}
